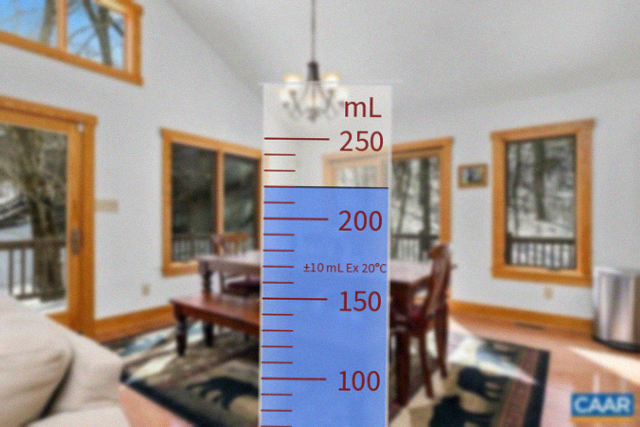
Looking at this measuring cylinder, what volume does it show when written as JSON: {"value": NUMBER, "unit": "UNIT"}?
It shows {"value": 220, "unit": "mL"}
